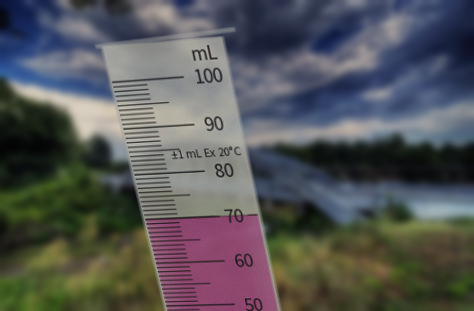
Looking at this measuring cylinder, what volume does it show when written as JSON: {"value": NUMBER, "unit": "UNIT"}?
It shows {"value": 70, "unit": "mL"}
